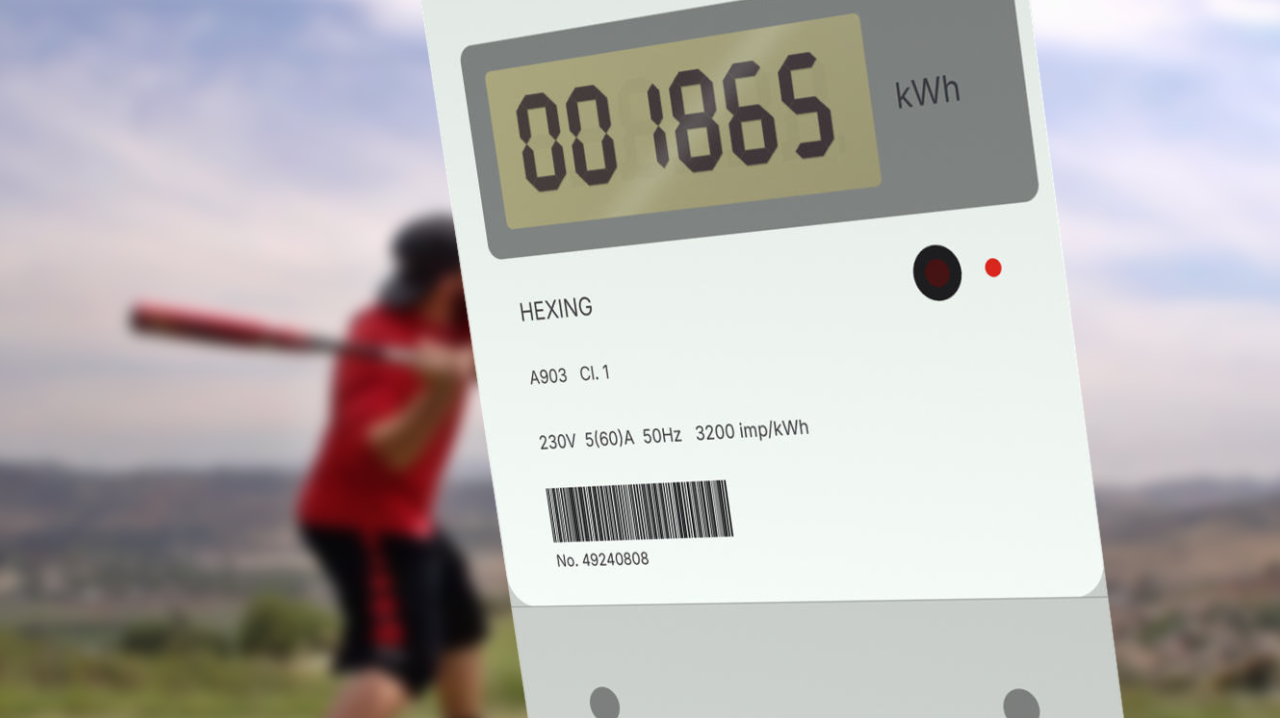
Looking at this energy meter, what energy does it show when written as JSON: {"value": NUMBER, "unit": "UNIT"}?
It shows {"value": 1865, "unit": "kWh"}
